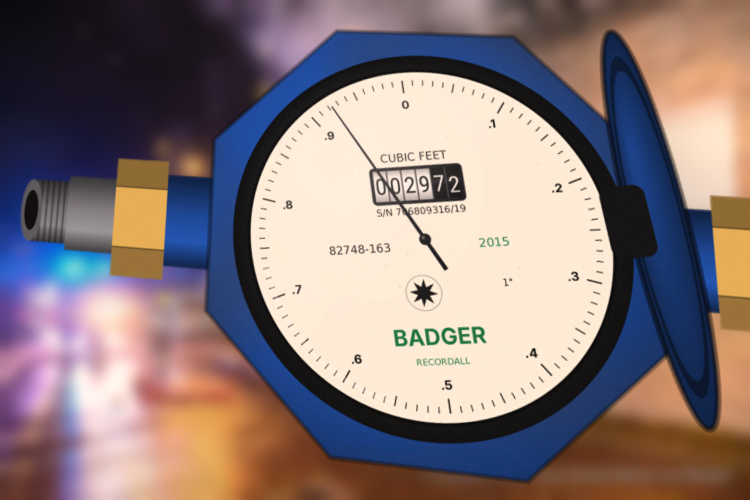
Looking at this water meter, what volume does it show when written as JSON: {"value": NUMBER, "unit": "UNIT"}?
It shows {"value": 2971.92, "unit": "ft³"}
